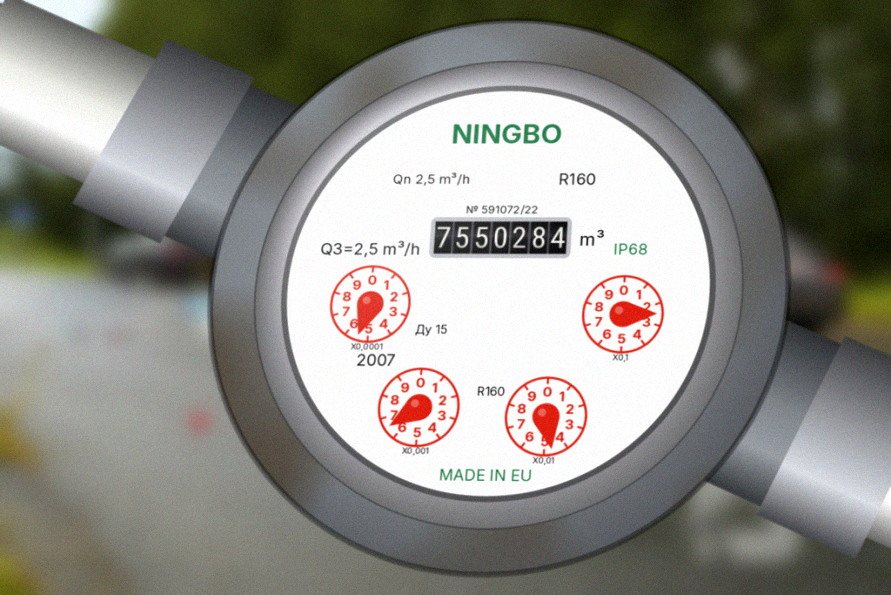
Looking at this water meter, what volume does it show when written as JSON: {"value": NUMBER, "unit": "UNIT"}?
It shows {"value": 7550284.2465, "unit": "m³"}
